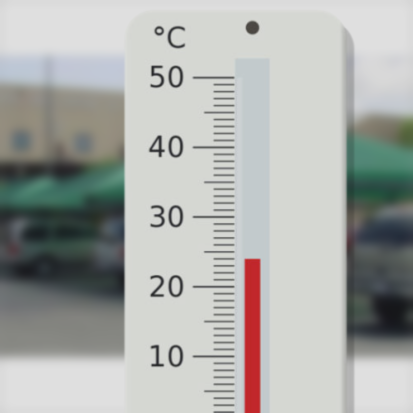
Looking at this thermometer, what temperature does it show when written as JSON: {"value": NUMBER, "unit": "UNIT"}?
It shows {"value": 24, "unit": "°C"}
